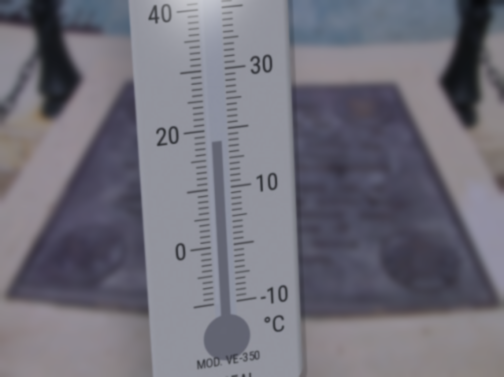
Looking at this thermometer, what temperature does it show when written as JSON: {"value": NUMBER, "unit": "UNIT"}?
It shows {"value": 18, "unit": "°C"}
